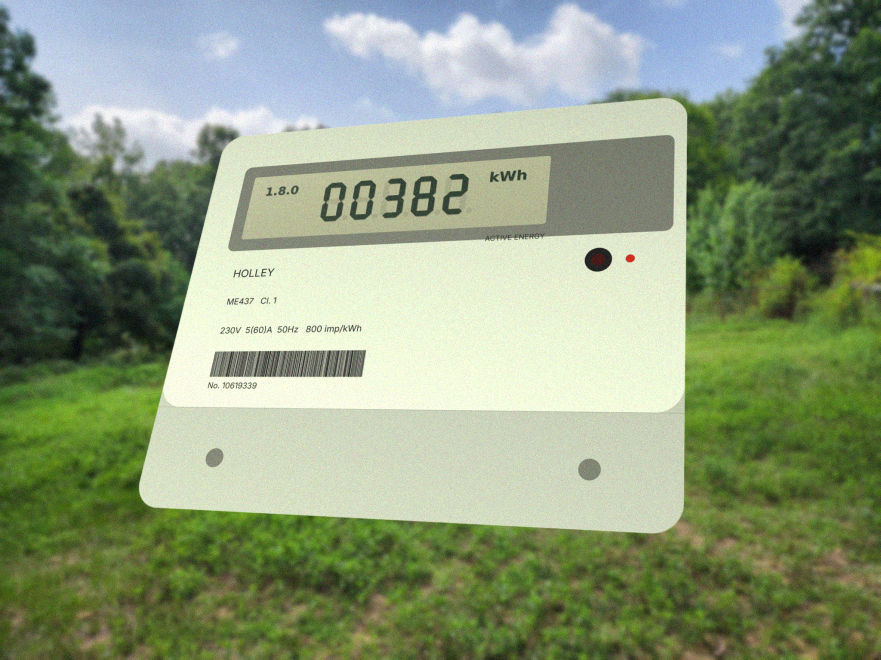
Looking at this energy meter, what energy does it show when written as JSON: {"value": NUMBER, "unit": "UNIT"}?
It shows {"value": 382, "unit": "kWh"}
